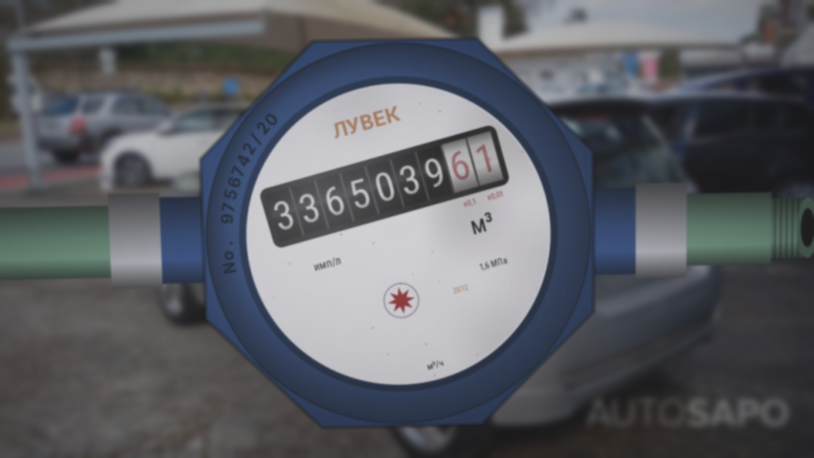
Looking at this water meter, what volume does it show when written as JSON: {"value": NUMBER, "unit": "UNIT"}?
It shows {"value": 3365039.61, "unit": "m³"}
